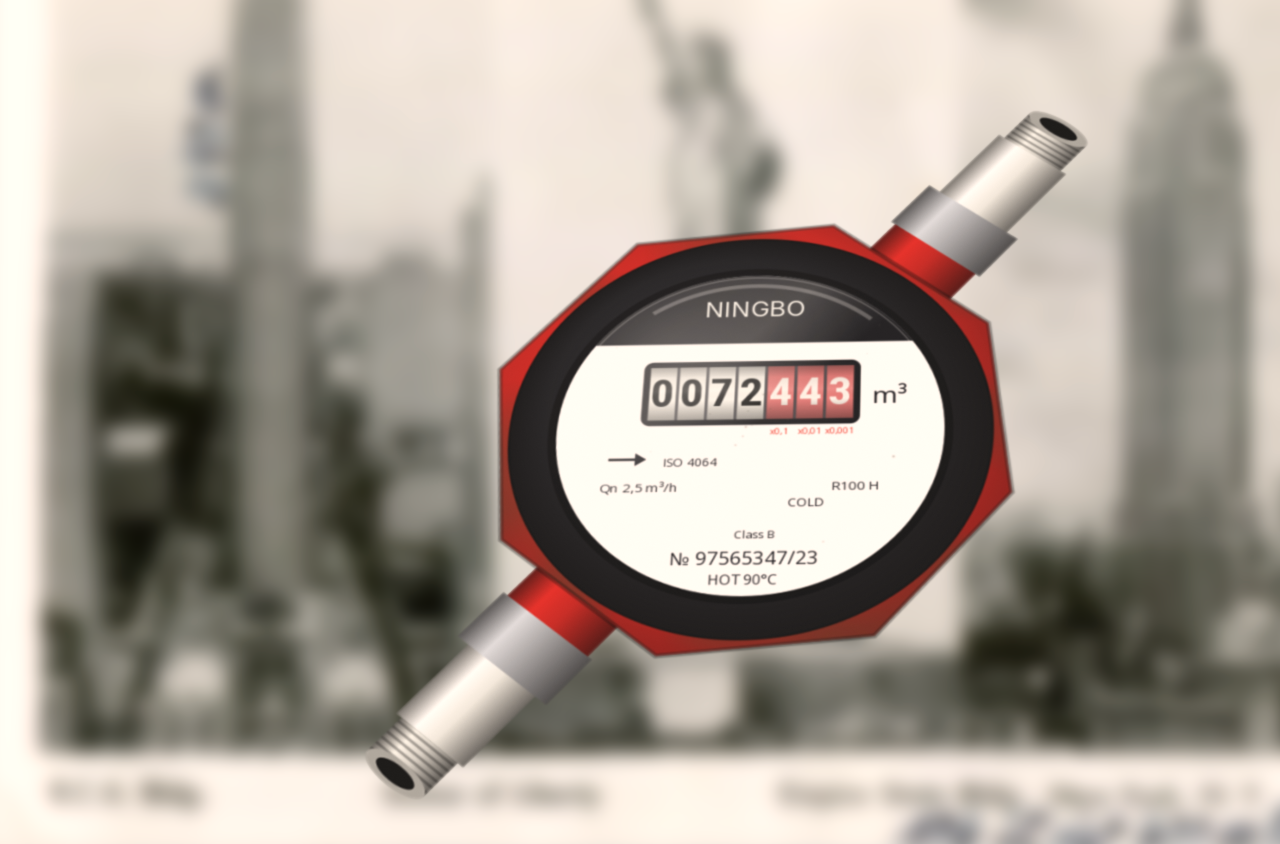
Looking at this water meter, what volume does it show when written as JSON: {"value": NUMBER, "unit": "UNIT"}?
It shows {"value": 72.443, "unit": "m³"}
